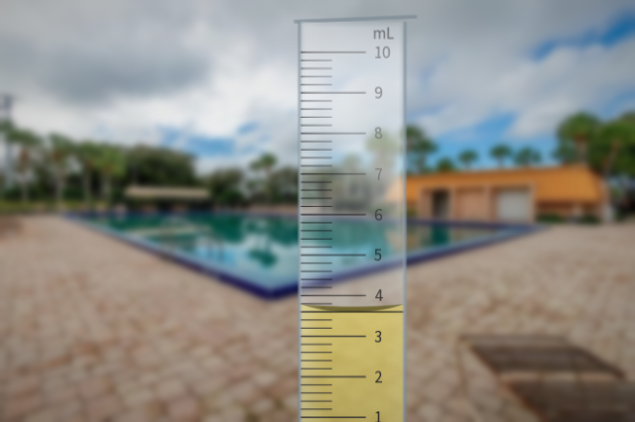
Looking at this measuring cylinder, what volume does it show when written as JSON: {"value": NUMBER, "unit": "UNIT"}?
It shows {"value": 3.6, "unit": "mL"}
